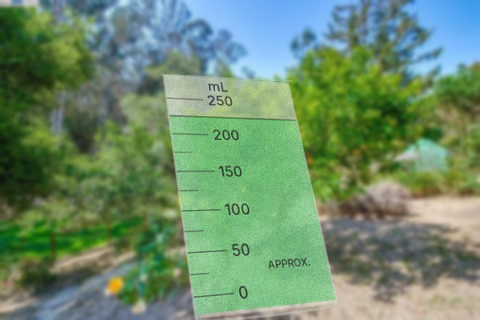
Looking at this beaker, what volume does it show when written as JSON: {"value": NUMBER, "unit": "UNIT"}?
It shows {"value": 225, "unit": "mL"}
